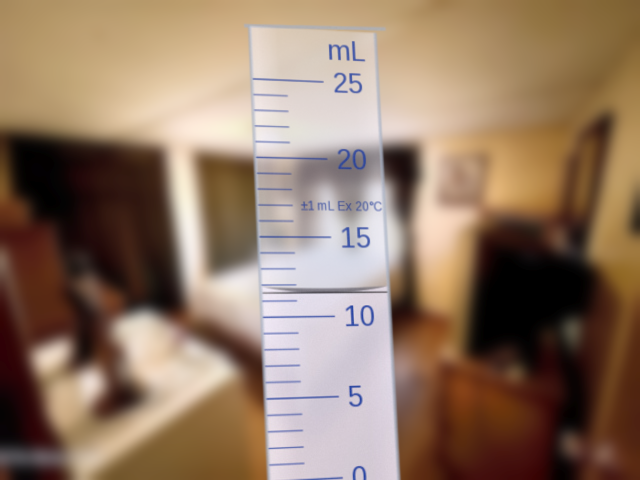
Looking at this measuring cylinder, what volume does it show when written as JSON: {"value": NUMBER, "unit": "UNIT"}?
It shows {"value": 11.5, "unit": "mL"}
